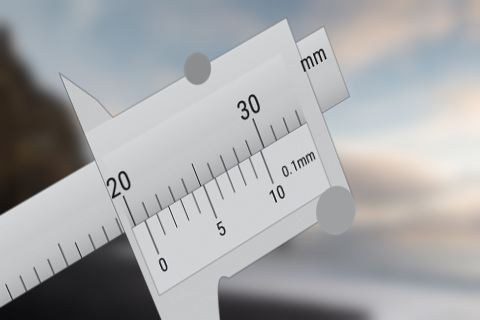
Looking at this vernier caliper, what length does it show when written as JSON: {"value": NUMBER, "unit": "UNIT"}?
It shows {"value": 20.7, "unit": "mm"}
